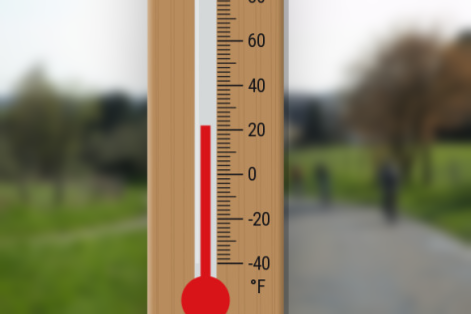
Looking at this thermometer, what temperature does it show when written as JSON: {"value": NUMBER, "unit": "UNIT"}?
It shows {"value": 22, "unit": "°F"}
